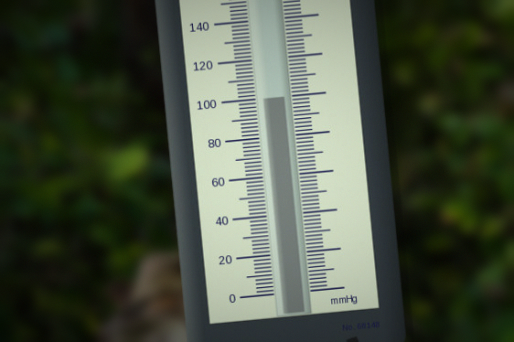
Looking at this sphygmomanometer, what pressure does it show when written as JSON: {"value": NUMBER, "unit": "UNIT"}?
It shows {"value": 100, "unit": "mmHg"}
